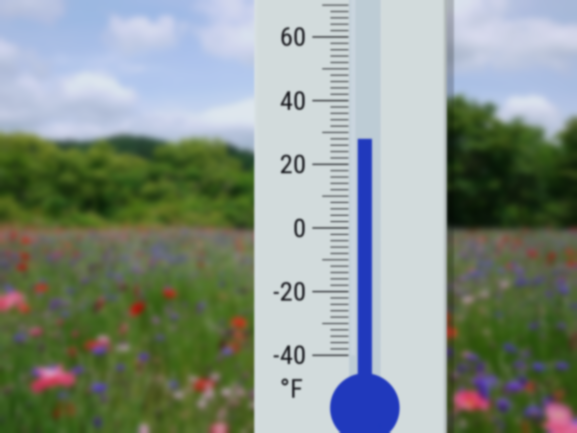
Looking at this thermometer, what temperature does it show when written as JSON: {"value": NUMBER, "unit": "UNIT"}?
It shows {"value": 28, "unit": "°F"}
